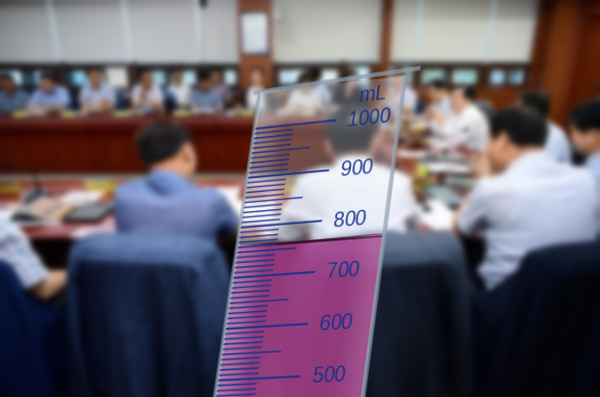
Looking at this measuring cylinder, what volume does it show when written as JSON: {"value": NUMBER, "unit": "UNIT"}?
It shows {"value": 760, "unit": "mL"}
